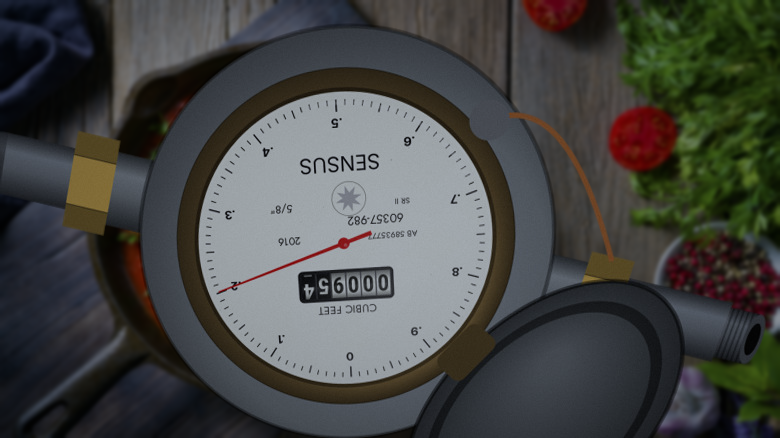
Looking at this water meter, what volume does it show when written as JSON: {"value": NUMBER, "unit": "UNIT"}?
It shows {"value": 954.20, "unit": "ft³"}
